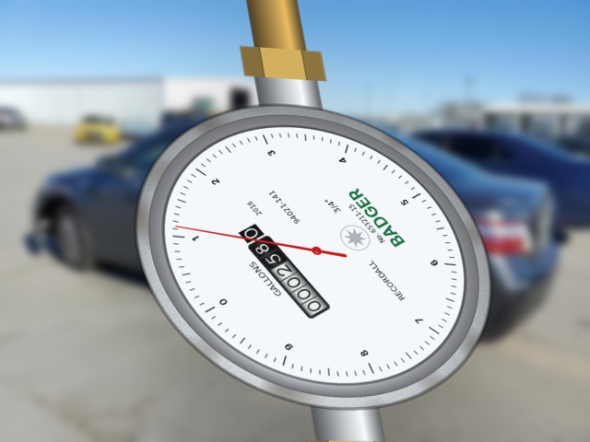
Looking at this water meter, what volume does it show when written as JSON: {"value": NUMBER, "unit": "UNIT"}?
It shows {"value": 2581.1, "unit": "gal"}
